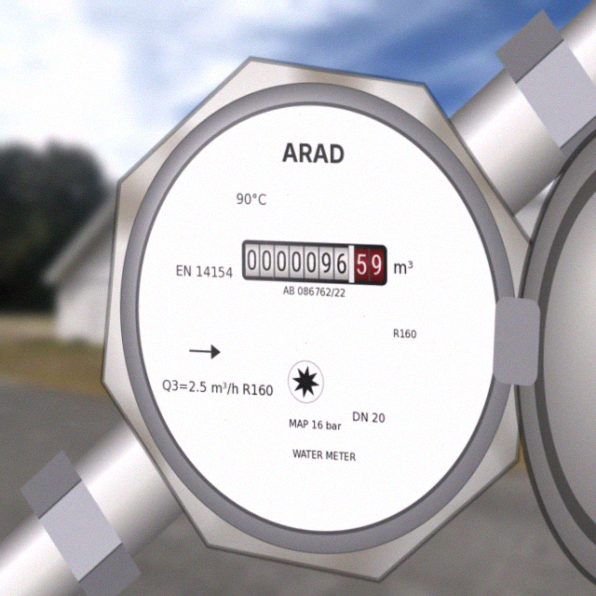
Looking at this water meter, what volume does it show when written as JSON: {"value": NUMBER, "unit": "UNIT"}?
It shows {"value": 96.59, "unit": "m³"}
